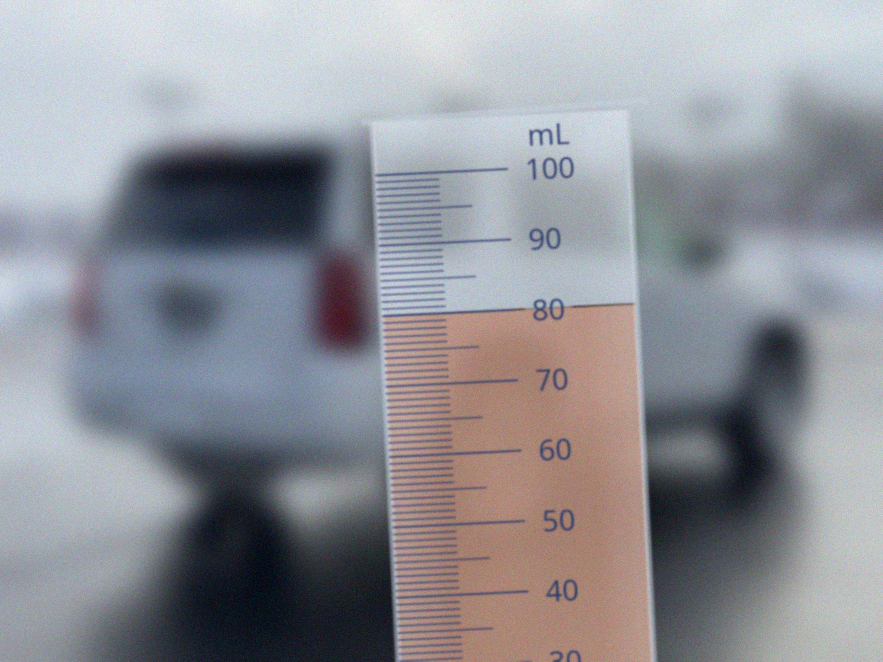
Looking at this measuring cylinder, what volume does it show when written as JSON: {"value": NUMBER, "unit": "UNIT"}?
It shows {"value": 80, "unit": "mL"}
